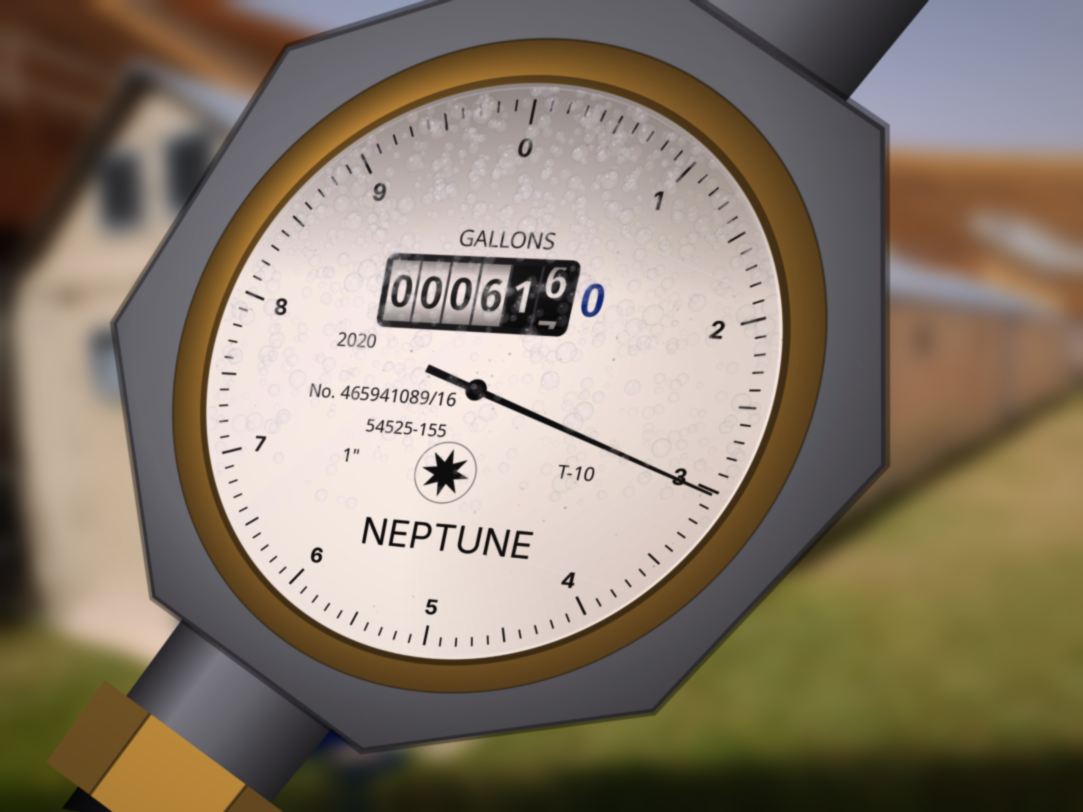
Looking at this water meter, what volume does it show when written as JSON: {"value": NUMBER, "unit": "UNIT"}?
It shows {"value": 6163.0, "unit": "gal"}
